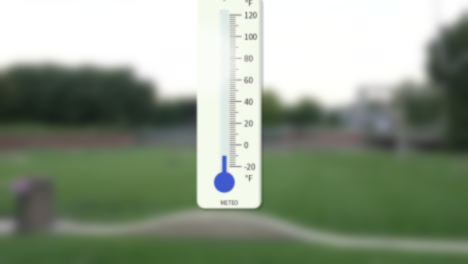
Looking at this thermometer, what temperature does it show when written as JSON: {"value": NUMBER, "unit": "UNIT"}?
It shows {"value": -10, "unit": "°F"}
